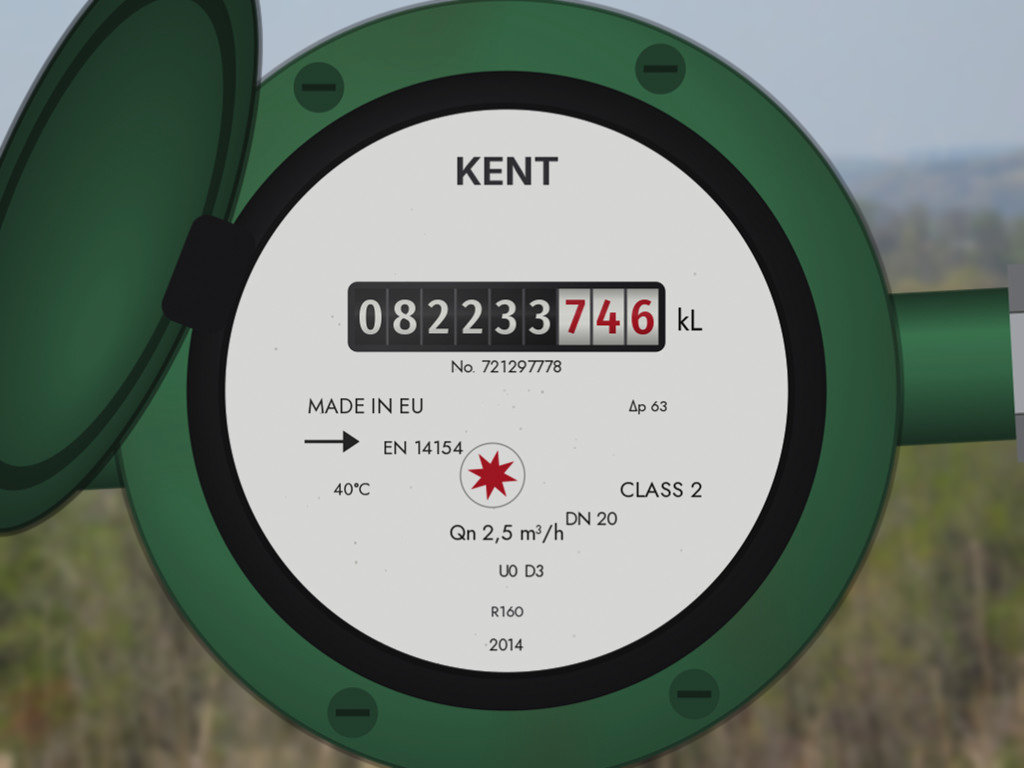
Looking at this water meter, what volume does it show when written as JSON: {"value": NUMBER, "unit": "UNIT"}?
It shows {"value": 82233.746, "unit": "kL"}
